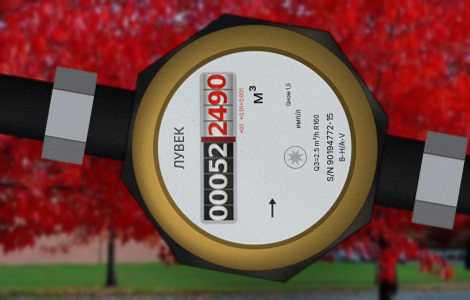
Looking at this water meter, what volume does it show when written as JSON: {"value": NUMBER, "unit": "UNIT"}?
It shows {"value": 52.2490, "unit": "m³"}
